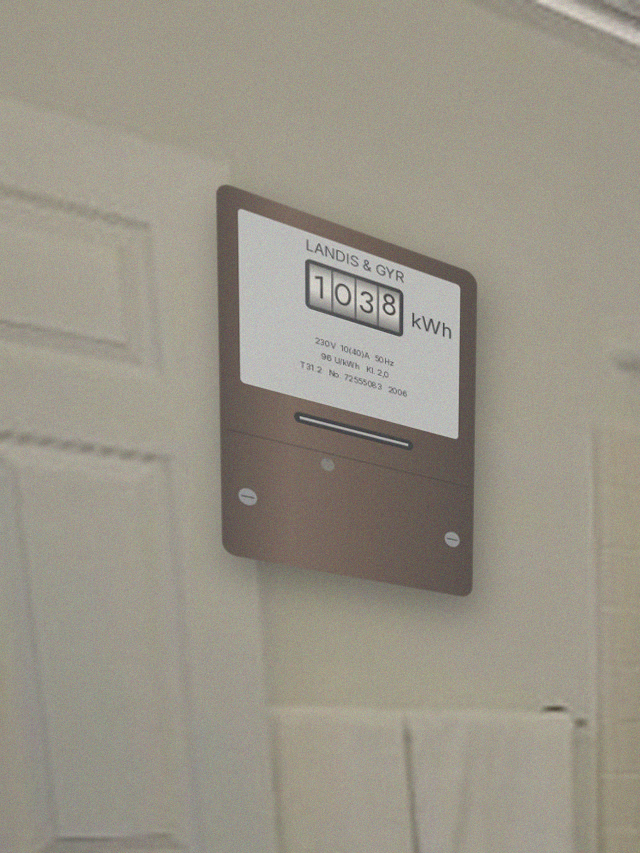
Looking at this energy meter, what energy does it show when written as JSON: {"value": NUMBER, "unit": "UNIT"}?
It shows {"value": 1038, "unit": "kWh"}
